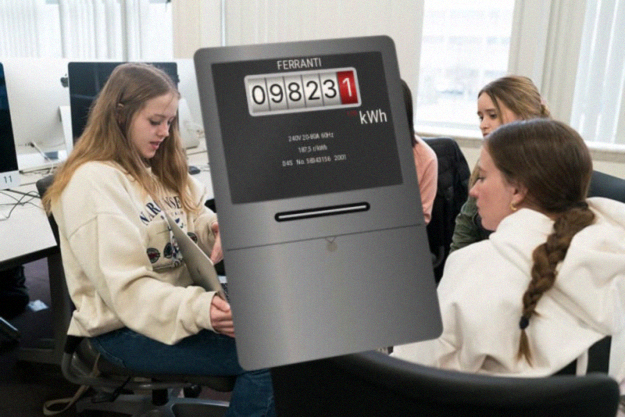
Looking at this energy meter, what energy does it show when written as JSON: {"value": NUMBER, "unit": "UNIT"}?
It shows {"value": 9823.1, "unit": "kWh"}
